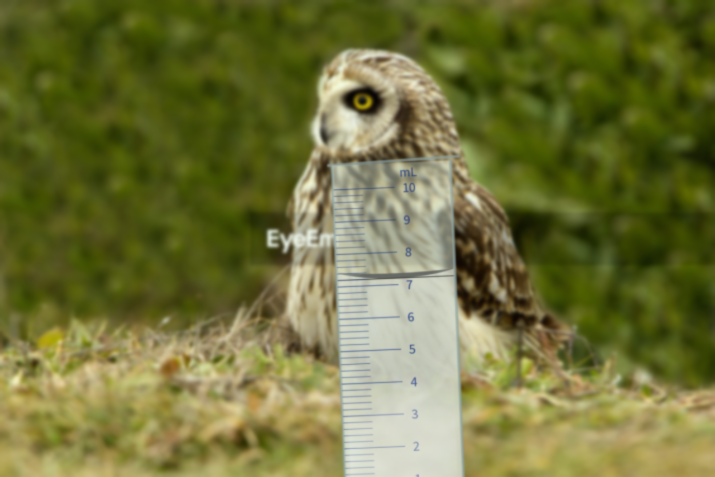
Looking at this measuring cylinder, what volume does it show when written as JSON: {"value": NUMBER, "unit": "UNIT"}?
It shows {"value": 7.2, "unit": "mL"}
